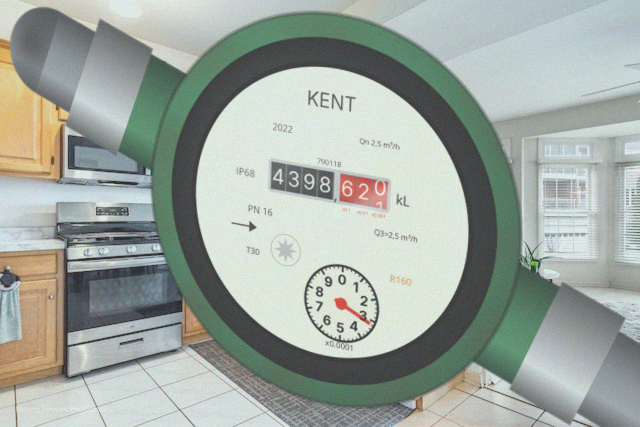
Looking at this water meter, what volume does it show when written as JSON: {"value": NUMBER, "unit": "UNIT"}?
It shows {"value": 4398.6203, "unit": "kL"}
